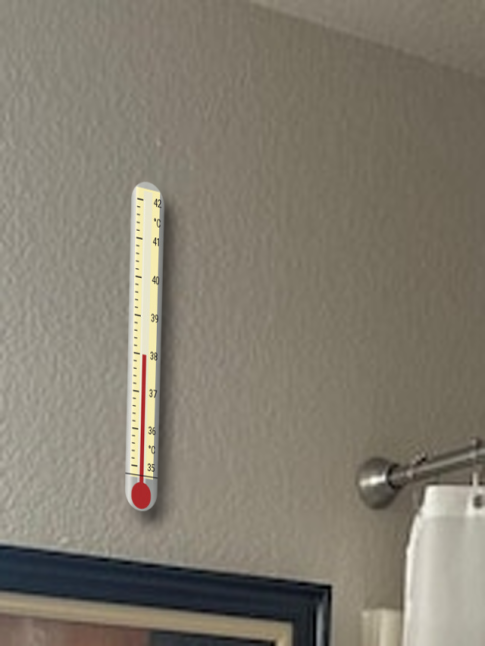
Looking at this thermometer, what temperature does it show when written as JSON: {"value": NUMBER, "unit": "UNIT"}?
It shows {"value": 38, "unit": "°C"}
